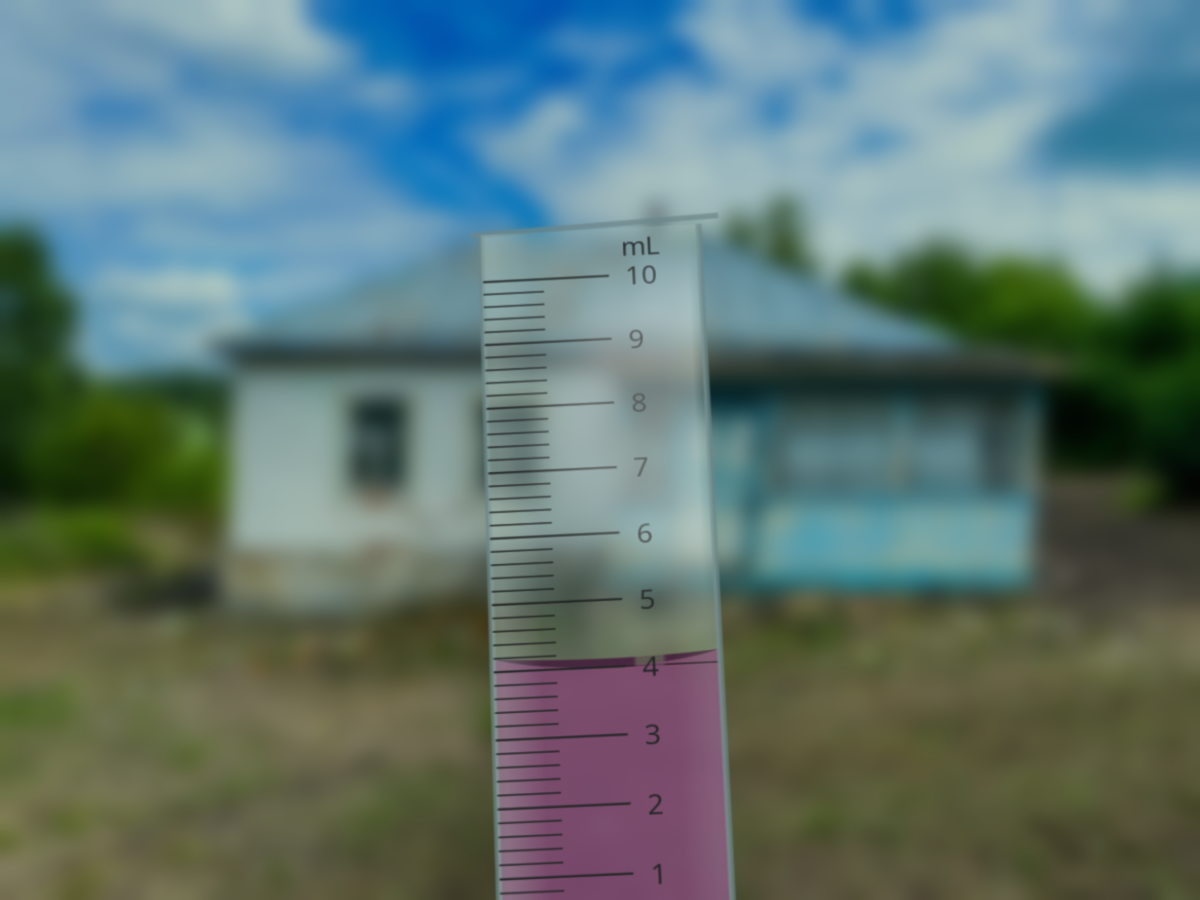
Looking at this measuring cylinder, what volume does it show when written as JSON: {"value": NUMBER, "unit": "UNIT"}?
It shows {"value": 4, "unit": "mL"}
